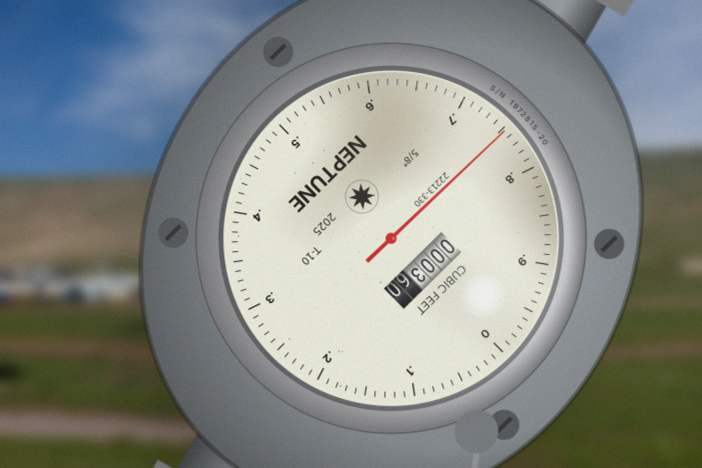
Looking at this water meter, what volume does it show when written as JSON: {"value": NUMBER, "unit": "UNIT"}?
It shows {"value": 359.75, "unit": "ft³"}
